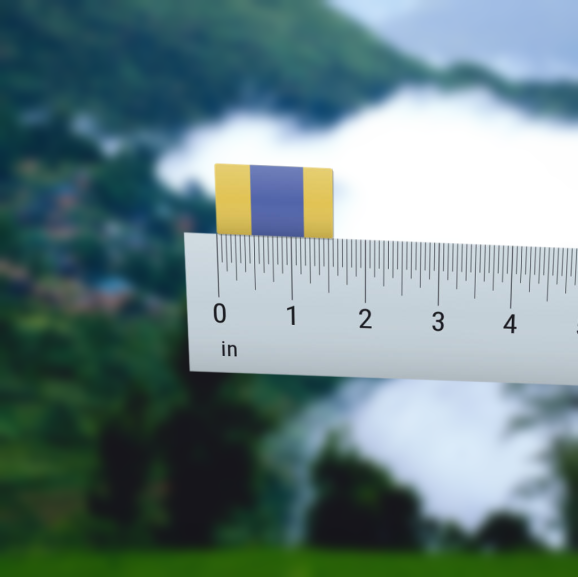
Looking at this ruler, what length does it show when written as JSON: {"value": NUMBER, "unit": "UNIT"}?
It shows {"value": 1.5625, "unit": "in"}
